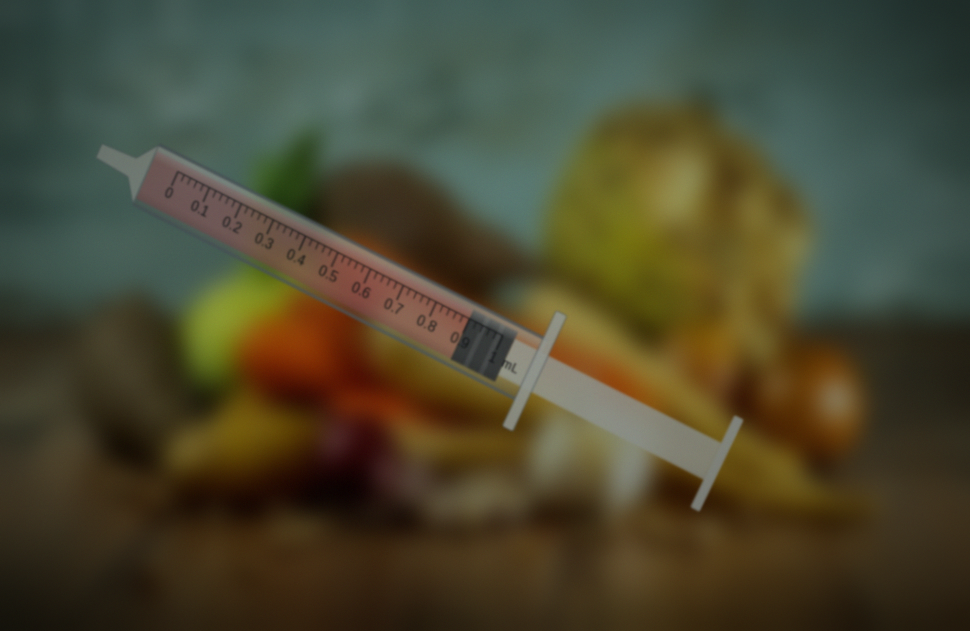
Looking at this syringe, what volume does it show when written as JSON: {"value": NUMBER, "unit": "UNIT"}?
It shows {"value": 0.9, "unit": "mL"}
